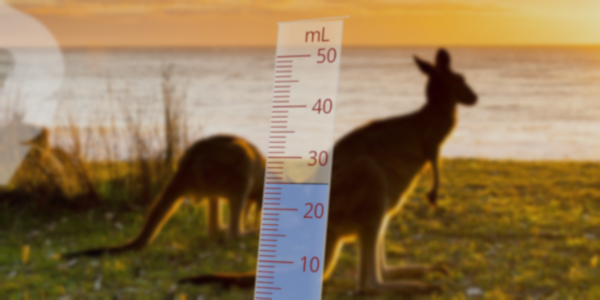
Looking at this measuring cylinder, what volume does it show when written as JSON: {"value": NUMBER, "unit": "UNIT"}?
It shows {"value": 25, "unit": "mL"}
